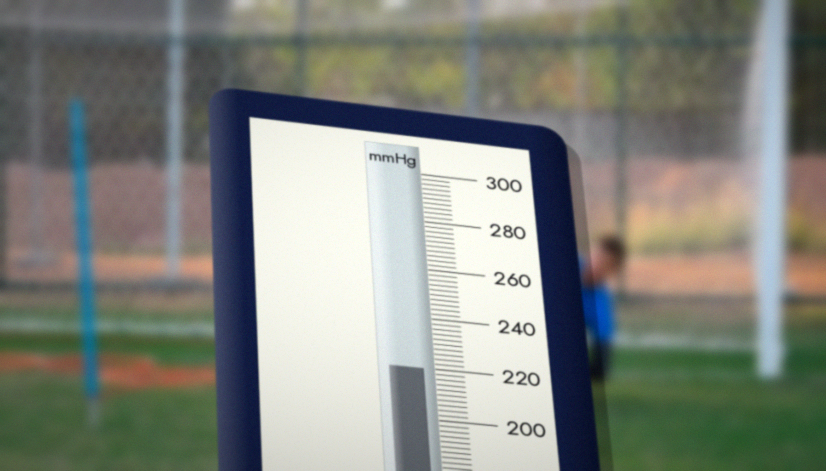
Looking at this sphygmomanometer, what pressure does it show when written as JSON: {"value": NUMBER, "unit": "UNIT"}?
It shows {"value": 220, "unit": "mmHg"}
